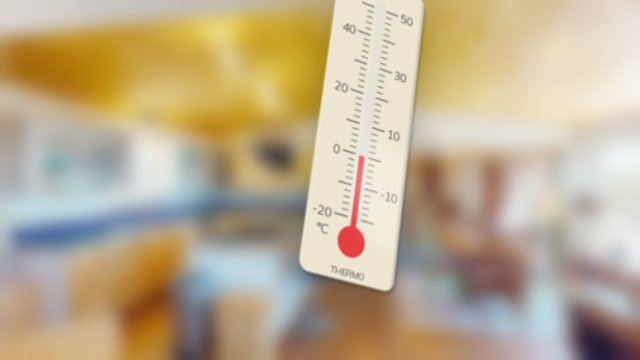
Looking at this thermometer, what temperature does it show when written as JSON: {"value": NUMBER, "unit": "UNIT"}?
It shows {"value": 0, "unit": "°C"}
